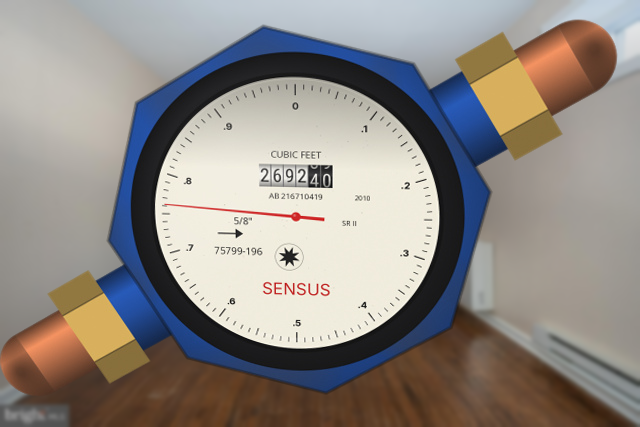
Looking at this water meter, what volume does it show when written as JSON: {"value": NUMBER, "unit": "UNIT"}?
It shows {"value": 269239.76, "unit": "ft³"}
